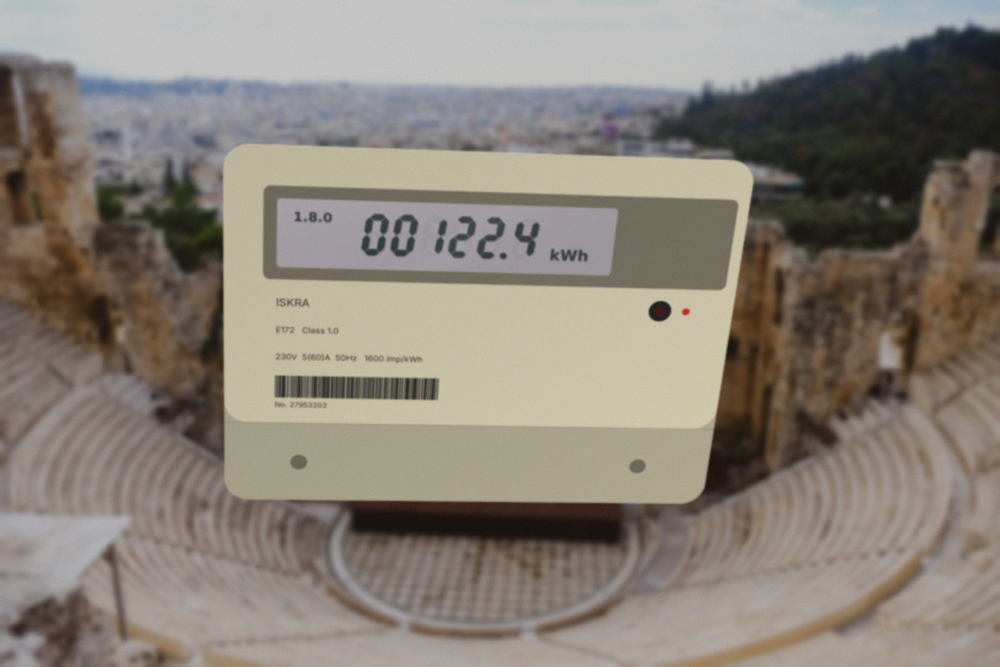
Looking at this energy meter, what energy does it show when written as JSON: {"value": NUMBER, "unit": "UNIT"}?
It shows {"value": 122.4, "unit": "kWh"}
